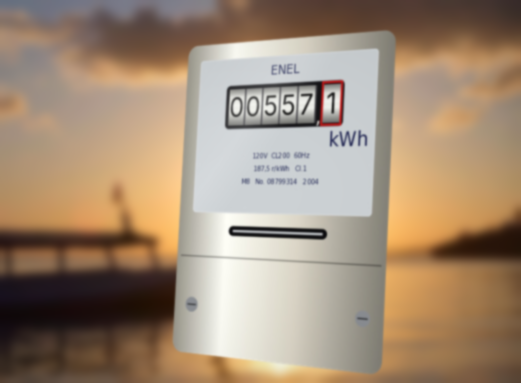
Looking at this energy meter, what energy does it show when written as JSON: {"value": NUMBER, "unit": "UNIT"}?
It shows {"value": 557.1, "unit": "kWh"}
